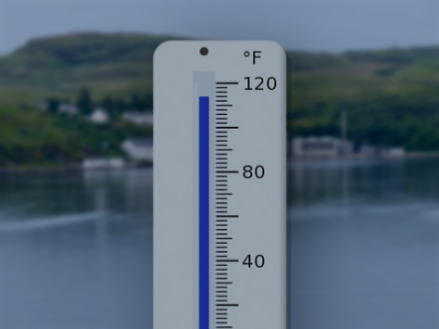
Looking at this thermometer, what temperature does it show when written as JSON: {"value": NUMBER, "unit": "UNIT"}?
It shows {"value": 114, "unit": "°F"}
